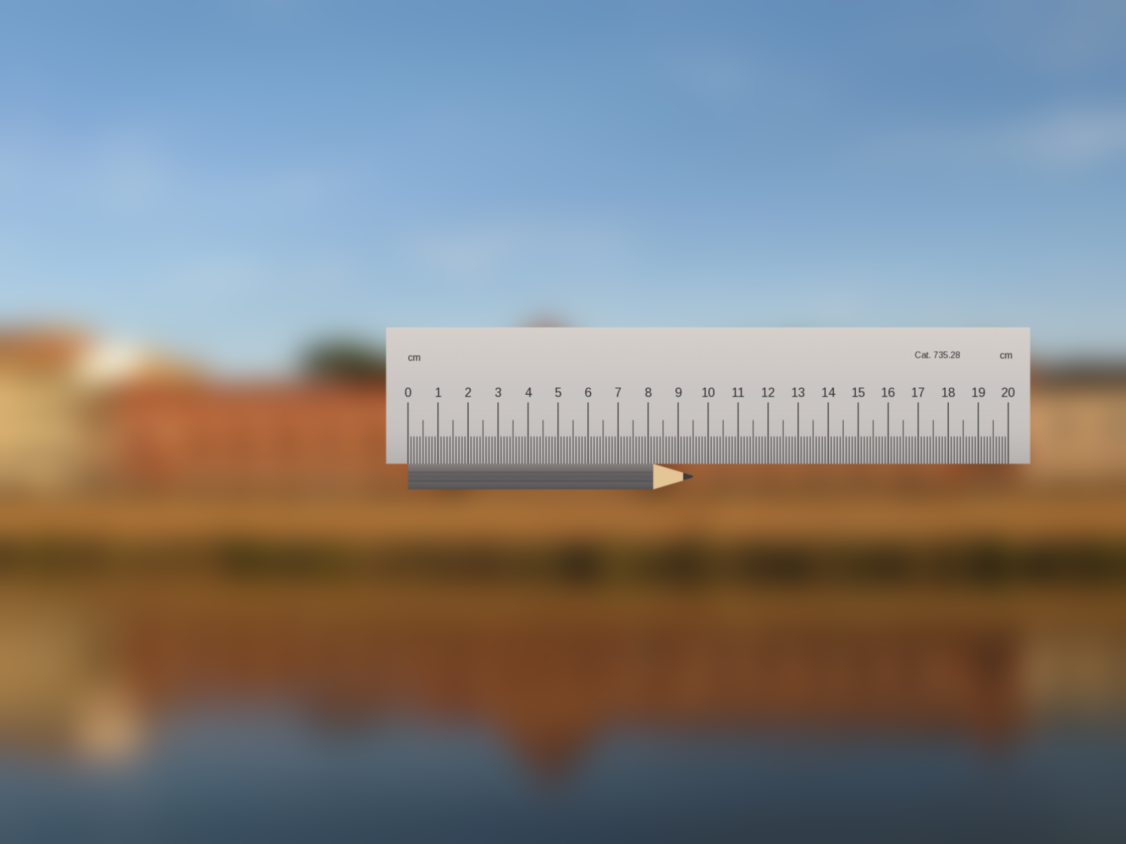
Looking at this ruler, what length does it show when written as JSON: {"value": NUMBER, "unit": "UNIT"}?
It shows {"value": 9.5, "unit": "cm"}
